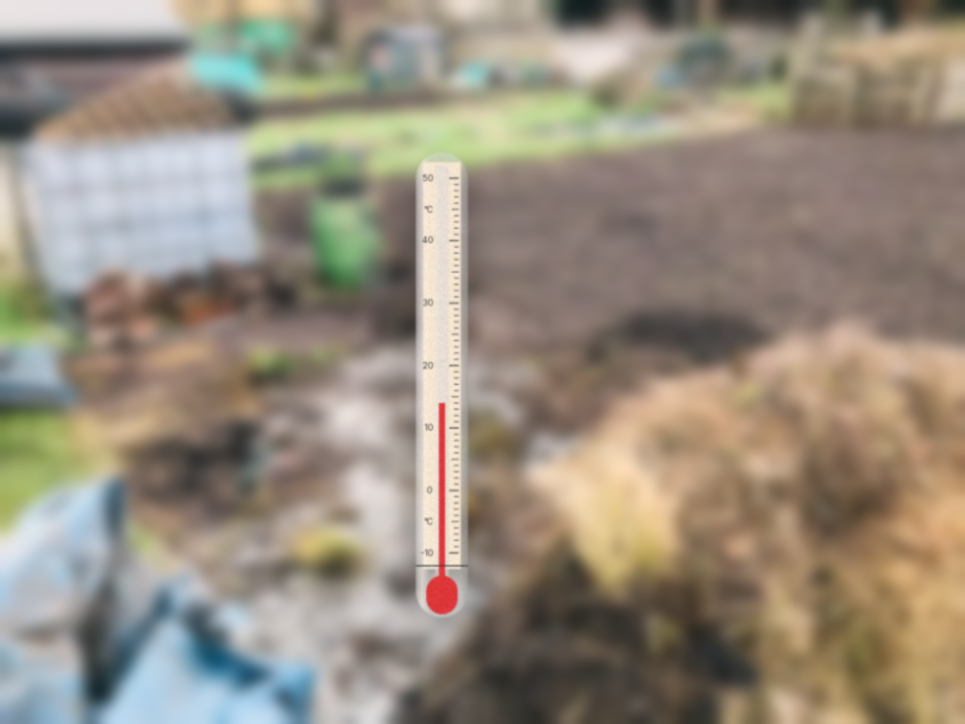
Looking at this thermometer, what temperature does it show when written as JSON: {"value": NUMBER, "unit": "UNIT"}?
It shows {"value": 14, "unit": "°C"}
